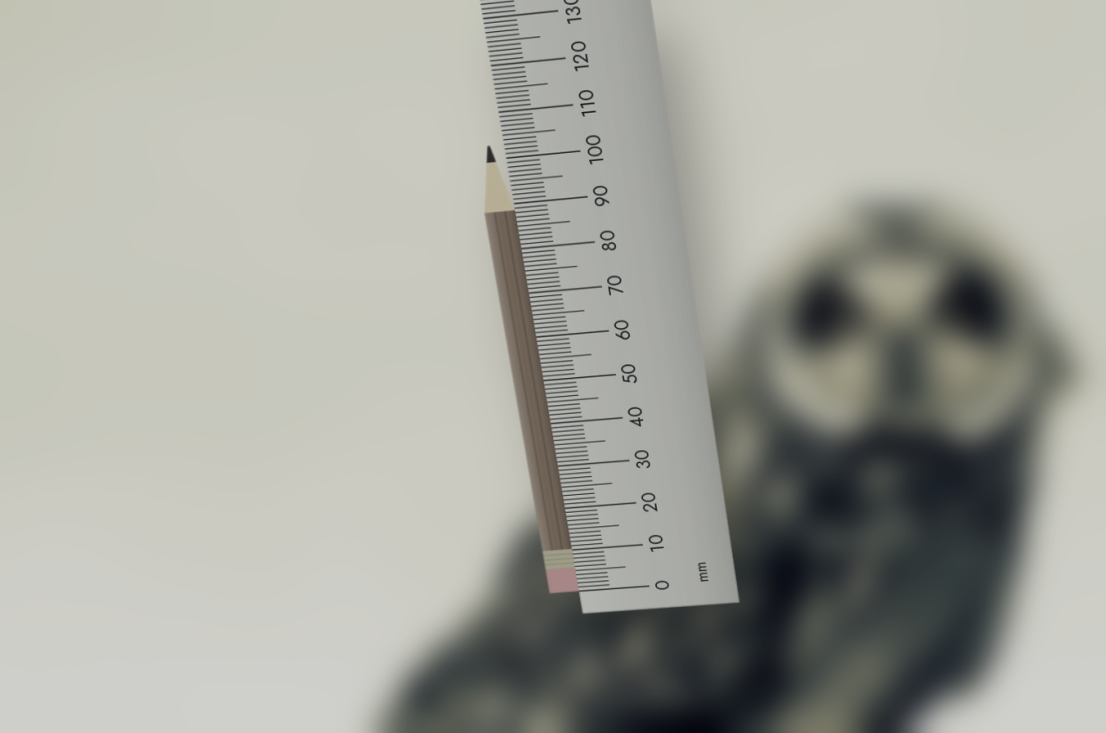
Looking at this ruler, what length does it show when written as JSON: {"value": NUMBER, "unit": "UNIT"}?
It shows {"value": 103, "unit": "mm"}
